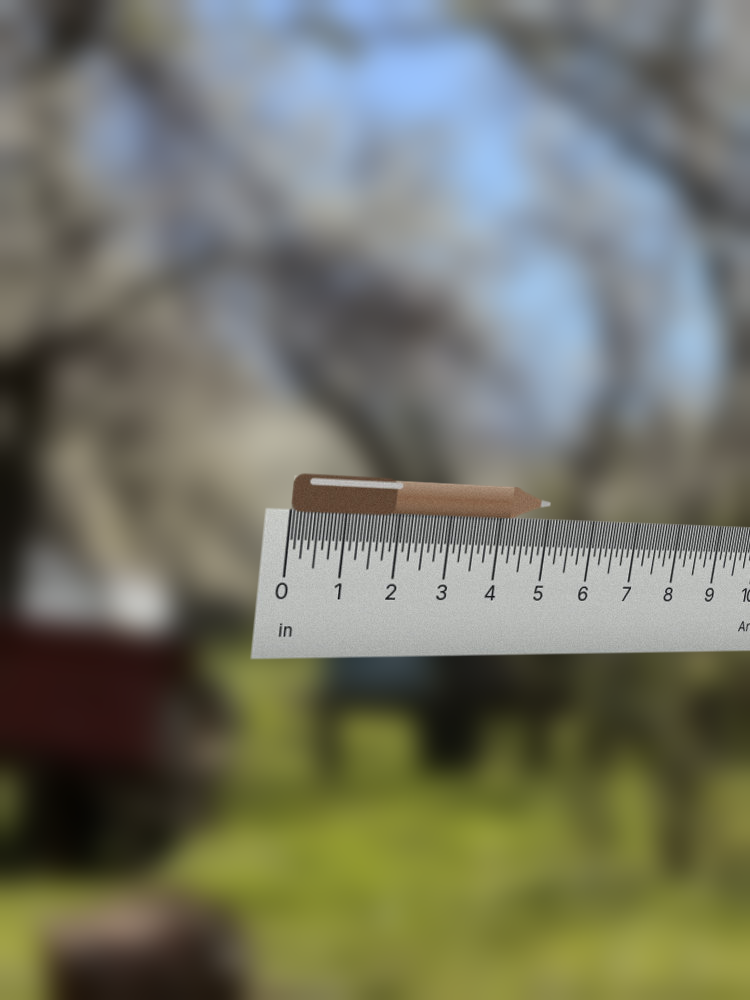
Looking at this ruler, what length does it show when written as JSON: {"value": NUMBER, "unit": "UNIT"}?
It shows {"value": 5, "unit": "in"}
